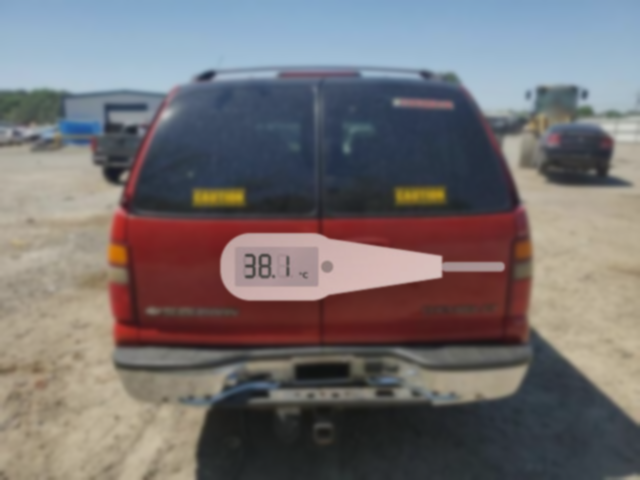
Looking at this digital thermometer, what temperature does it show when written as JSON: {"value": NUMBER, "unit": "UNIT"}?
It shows {"value": 38.1, "unit": "°C"}
